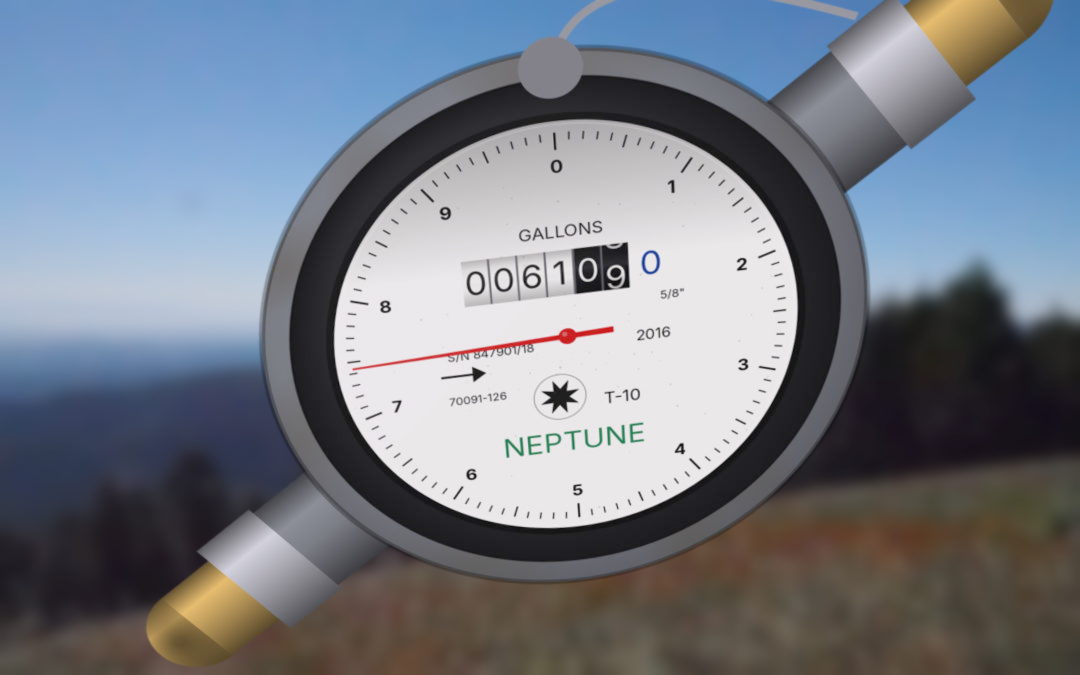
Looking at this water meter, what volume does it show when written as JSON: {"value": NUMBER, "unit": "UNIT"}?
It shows {"value": 61087.4, "unit": "gal"}
